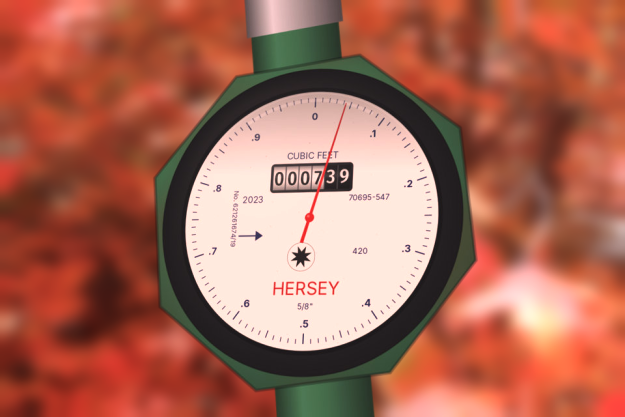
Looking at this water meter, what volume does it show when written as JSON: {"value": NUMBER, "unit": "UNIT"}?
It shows {"value": 739.04, "unit": "ft³"}
